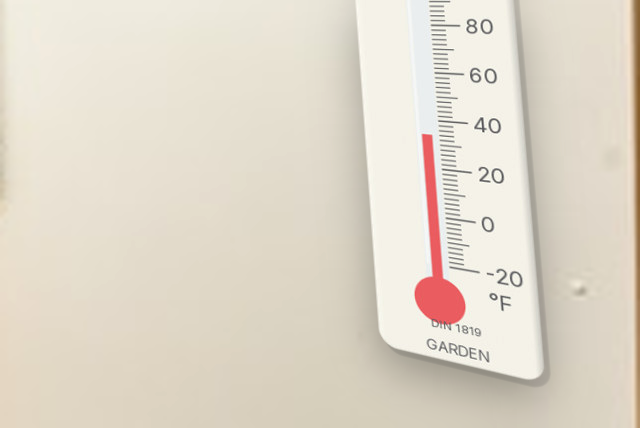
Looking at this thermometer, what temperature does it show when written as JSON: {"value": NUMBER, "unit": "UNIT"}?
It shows {"value": 34, "unit": "°F"}
